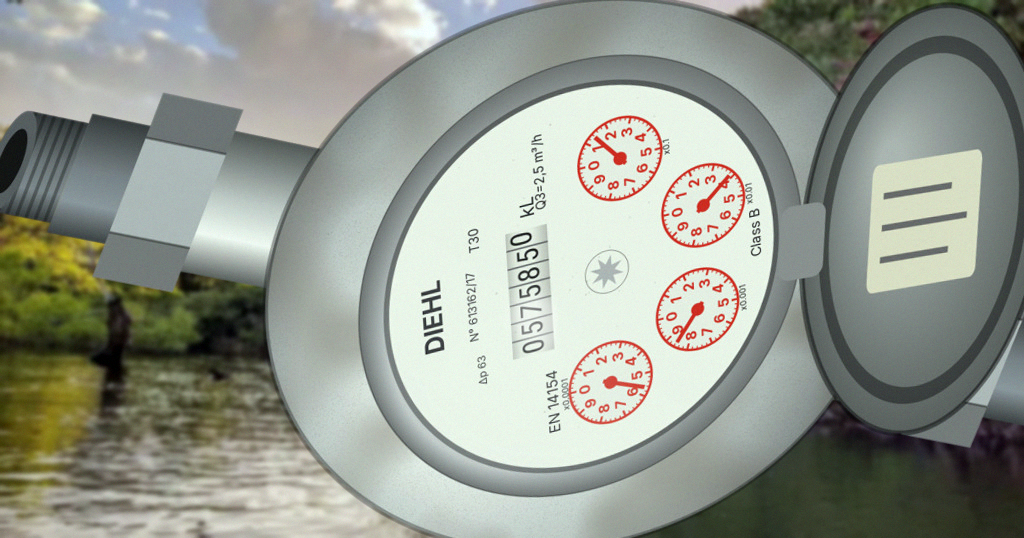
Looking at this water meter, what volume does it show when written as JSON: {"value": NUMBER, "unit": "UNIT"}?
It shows {"value": 575850.1385, "unit": "kL"}
